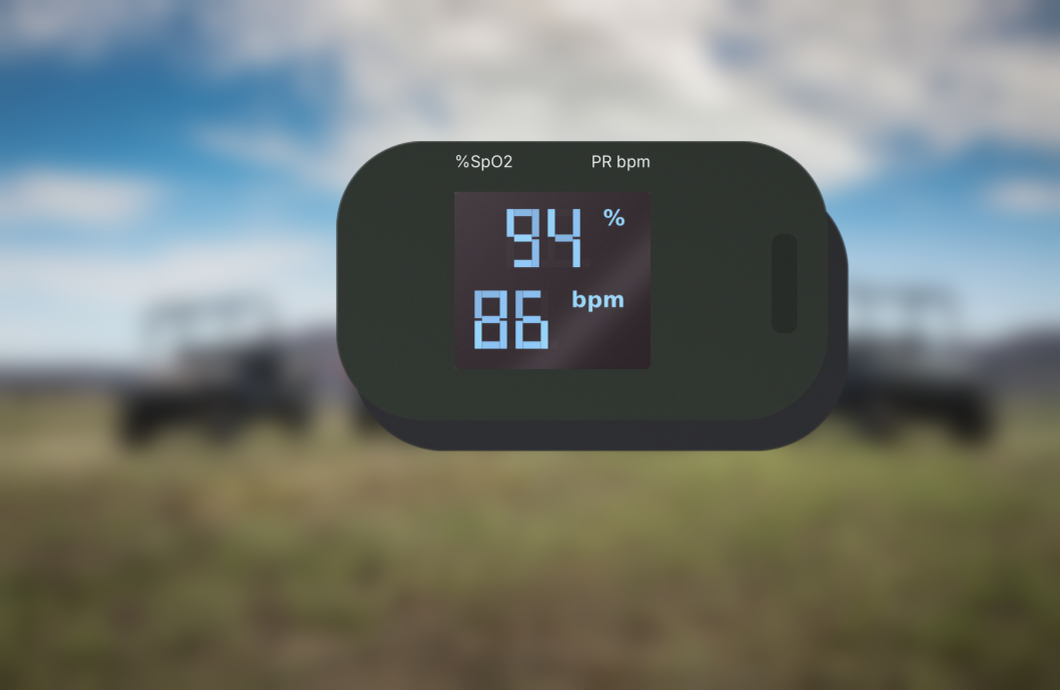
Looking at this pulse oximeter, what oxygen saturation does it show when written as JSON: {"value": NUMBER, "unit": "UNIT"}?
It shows {"value": 94, "unit": "%"}
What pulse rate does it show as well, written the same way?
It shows {"value": 86, "unit": "bpm"}
